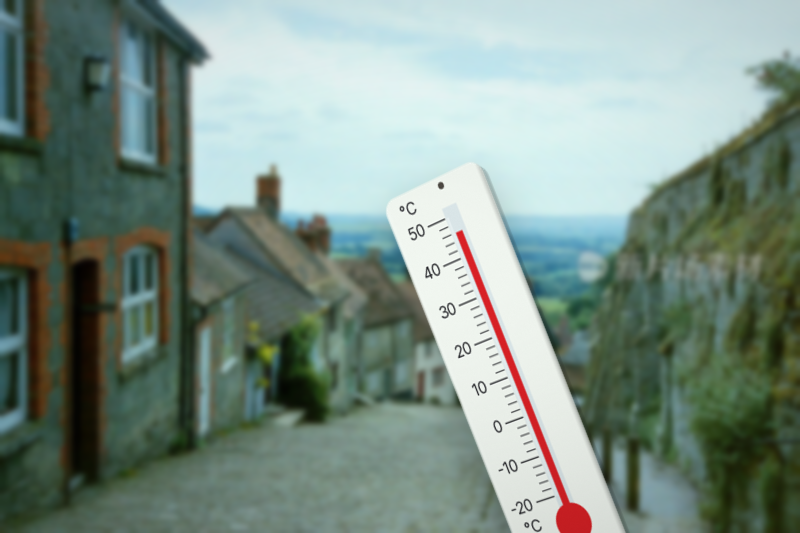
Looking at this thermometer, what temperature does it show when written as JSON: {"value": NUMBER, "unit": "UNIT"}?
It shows {"value": 46, "unit": "°C"}
